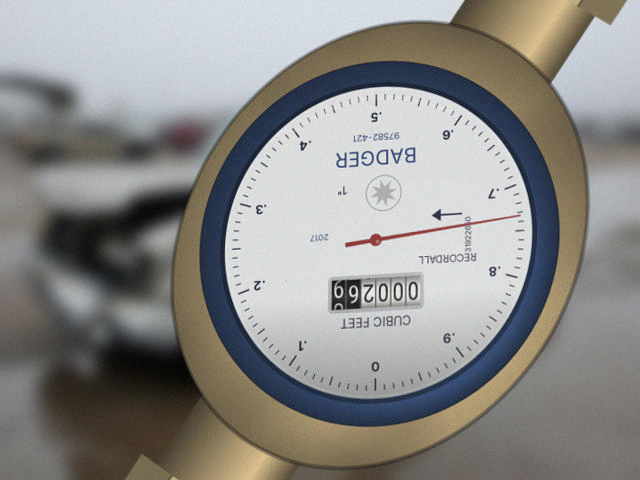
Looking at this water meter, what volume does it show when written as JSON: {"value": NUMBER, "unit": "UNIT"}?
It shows {"value": 268.73, "unit": "ft³"}
